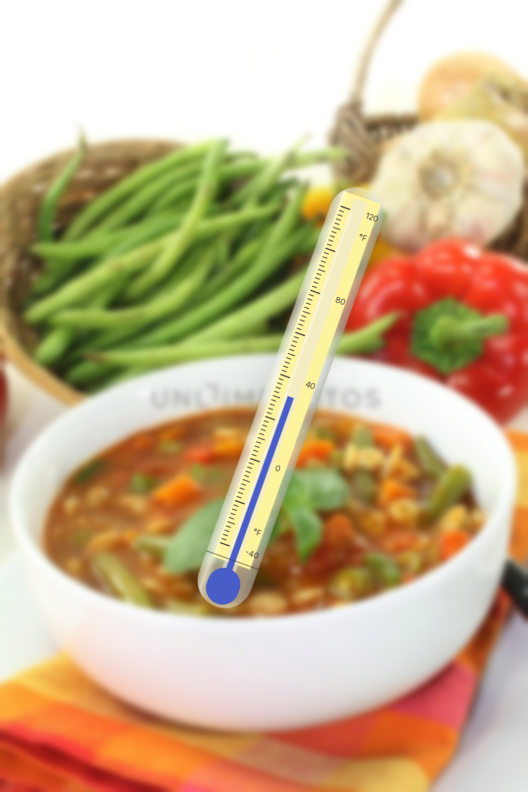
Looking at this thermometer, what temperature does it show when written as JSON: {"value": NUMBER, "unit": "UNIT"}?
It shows {"value": 32, "unit": "°F"}
